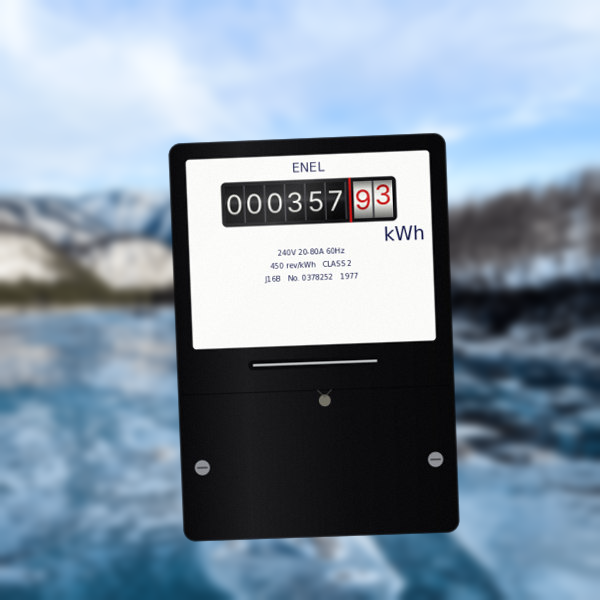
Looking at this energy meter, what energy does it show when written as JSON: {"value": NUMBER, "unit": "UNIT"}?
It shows {"value": 357.93, "unit": "kWh"}
